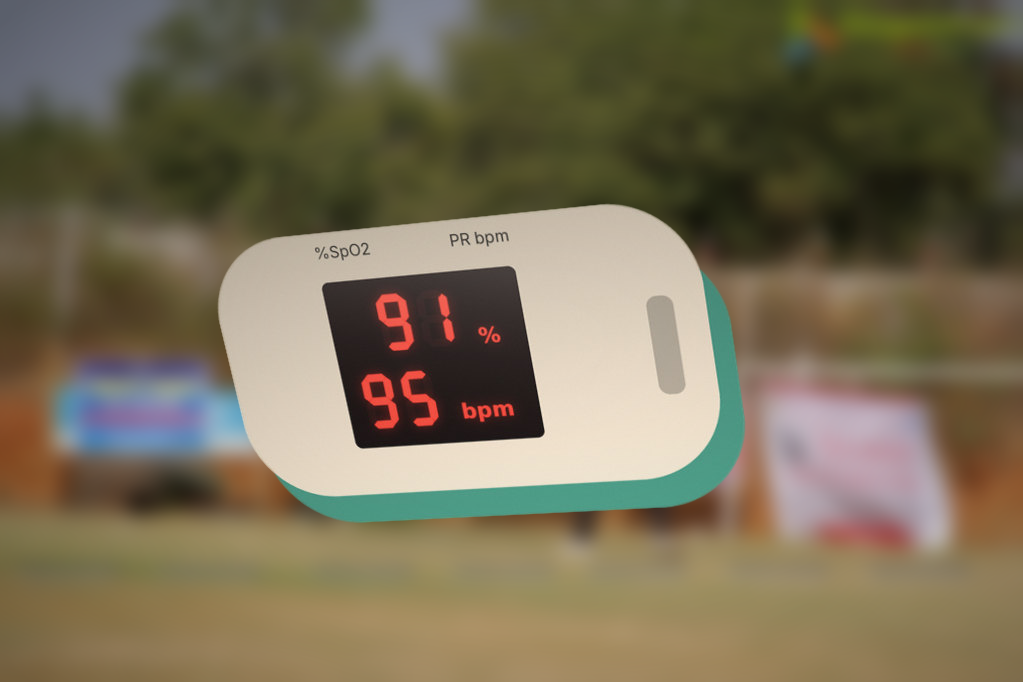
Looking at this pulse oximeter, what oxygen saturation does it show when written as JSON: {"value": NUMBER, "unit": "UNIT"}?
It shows {"value": 91, "unit": "%"}
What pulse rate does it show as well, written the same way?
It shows {"value": 95, "unit": "bpm"}
